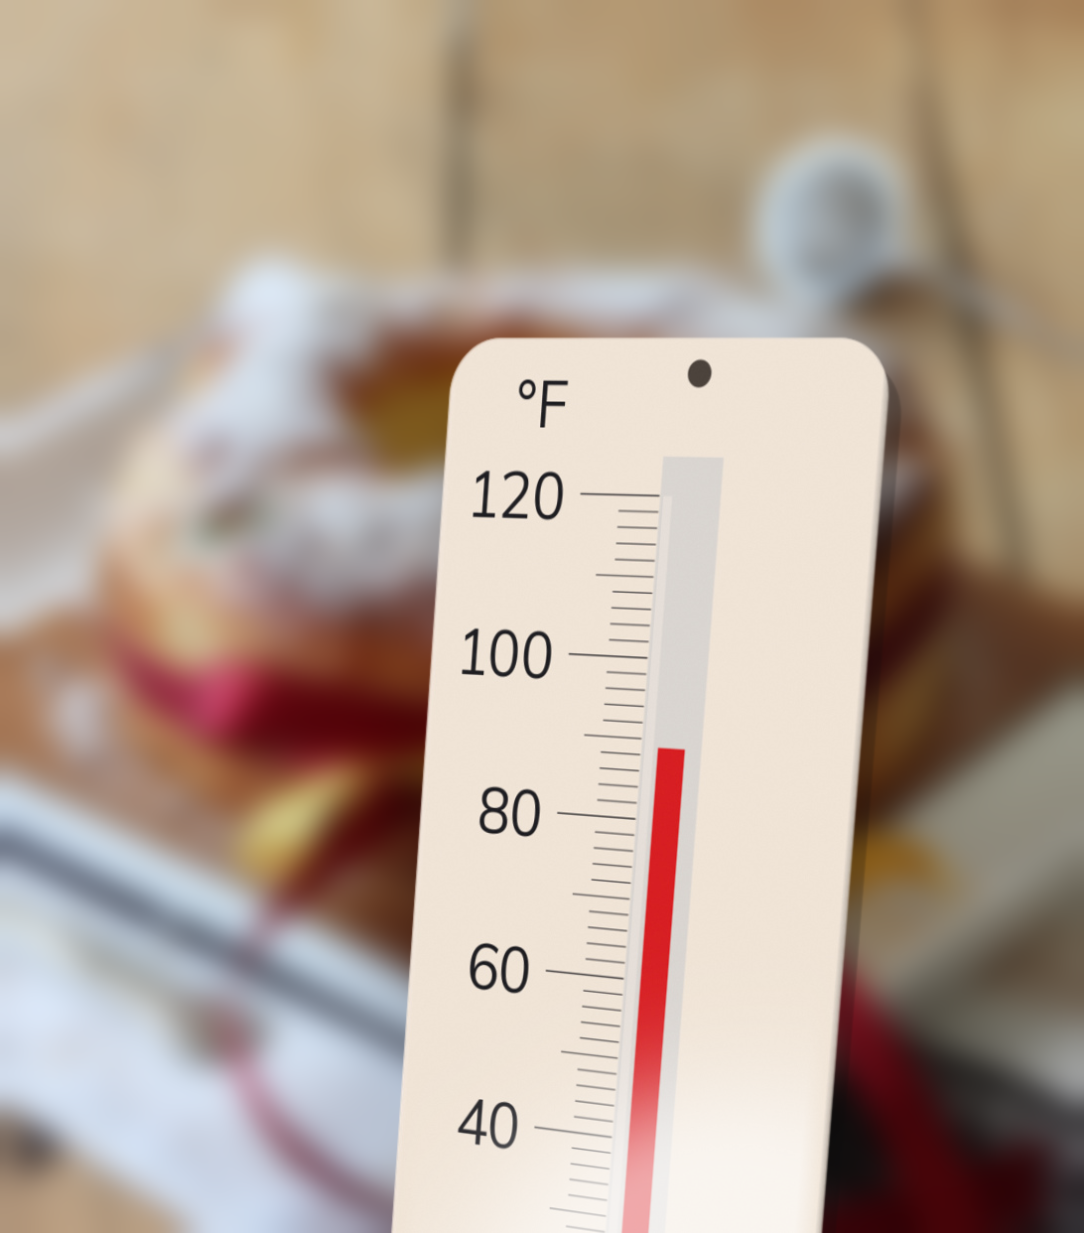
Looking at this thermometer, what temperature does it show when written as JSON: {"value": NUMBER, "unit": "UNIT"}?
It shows {"value": 89, "unit": "°F"}
